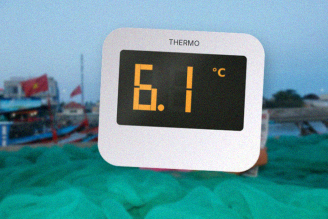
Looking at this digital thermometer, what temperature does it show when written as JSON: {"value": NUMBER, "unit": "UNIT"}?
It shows {"value": 6.1, "unit": "°C"}
